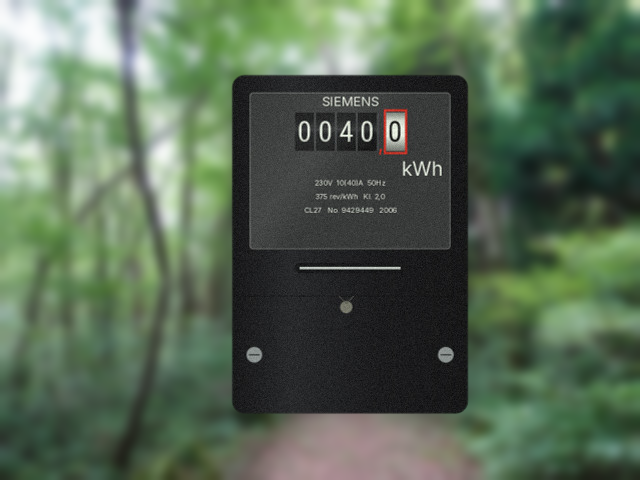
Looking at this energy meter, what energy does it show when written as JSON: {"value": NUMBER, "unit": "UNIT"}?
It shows {"value": 40.0, "unit": "kWh"}
